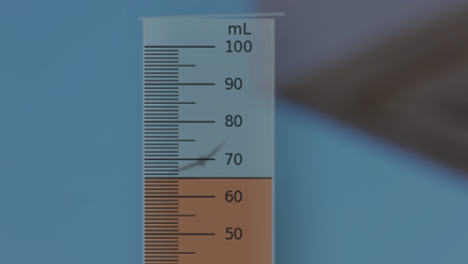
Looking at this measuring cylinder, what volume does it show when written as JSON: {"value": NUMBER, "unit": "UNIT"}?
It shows {"value": 65, "unit": "mL"}
